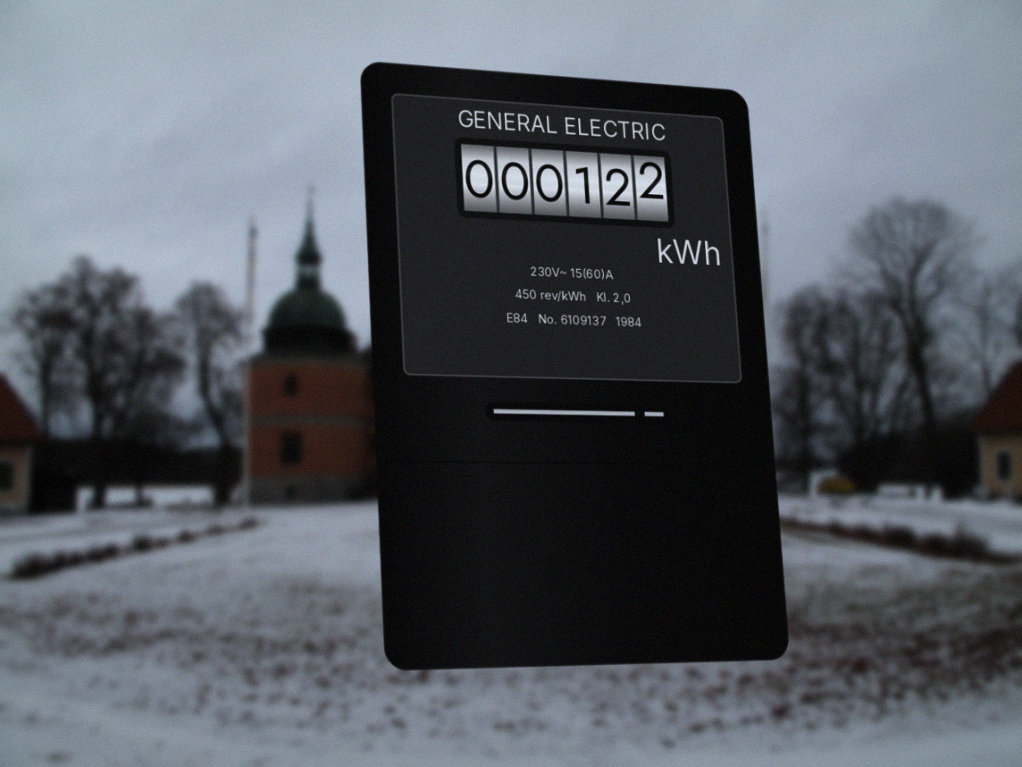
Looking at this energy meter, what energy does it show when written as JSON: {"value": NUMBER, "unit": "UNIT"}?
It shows {"value": 122, "unit": "kWh"}
